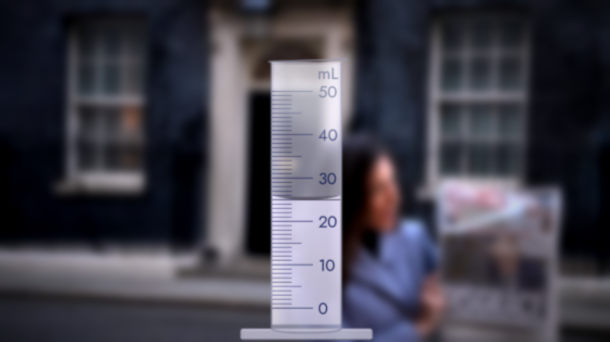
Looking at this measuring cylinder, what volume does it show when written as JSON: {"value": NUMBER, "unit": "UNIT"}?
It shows {"value": 25, "unit": "mL"}
